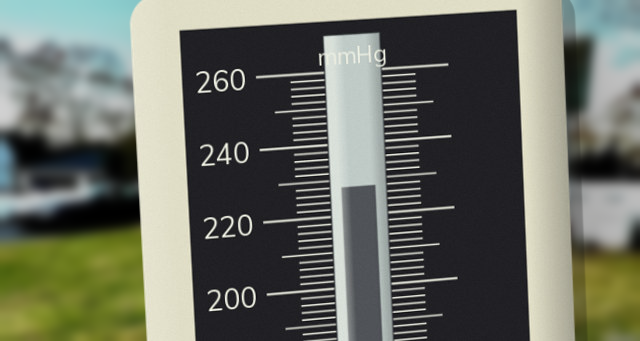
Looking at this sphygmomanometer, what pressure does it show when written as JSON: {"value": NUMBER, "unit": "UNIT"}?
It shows {"value": 228, "unit": "mmHg"}
